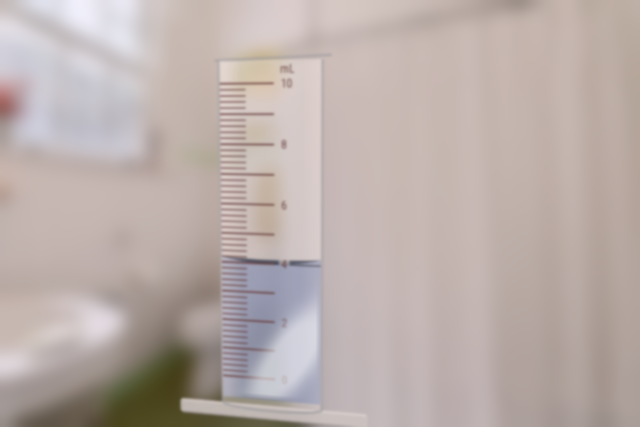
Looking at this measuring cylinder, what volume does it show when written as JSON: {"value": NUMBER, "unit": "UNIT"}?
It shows {"value": 4, "unit": "mL"}
